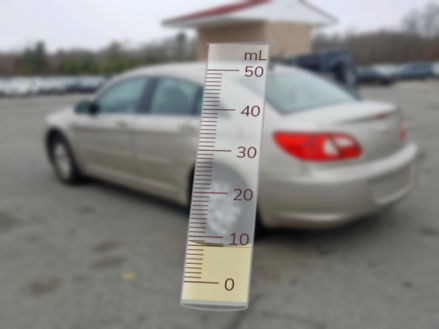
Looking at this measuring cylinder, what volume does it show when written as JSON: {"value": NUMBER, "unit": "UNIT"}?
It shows {"value": 8, "unit": "mL"}
